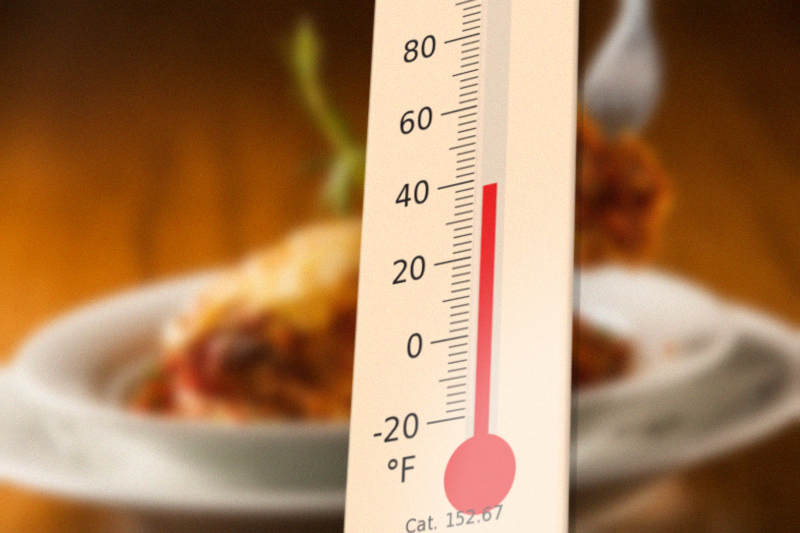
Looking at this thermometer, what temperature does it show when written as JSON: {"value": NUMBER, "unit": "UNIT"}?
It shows {"value": 38, "unit": "°F"}
